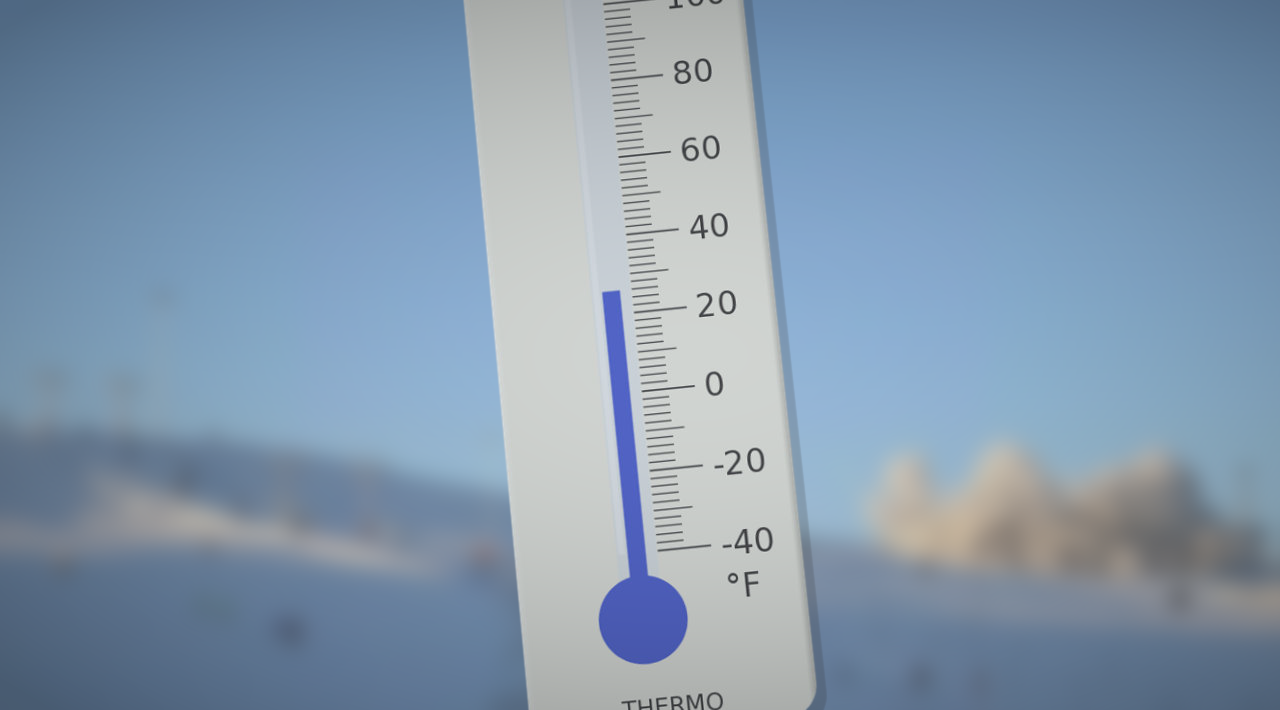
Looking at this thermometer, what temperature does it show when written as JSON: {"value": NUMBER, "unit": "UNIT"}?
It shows {"value": 26, "unit": "°F"}
